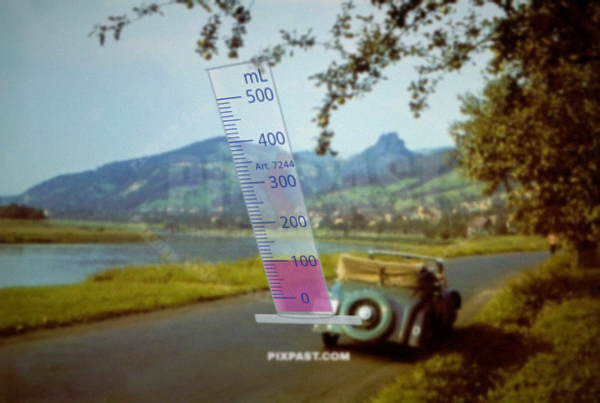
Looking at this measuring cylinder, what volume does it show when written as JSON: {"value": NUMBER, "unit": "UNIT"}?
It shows {"value": 100, "unit": "mL"}
